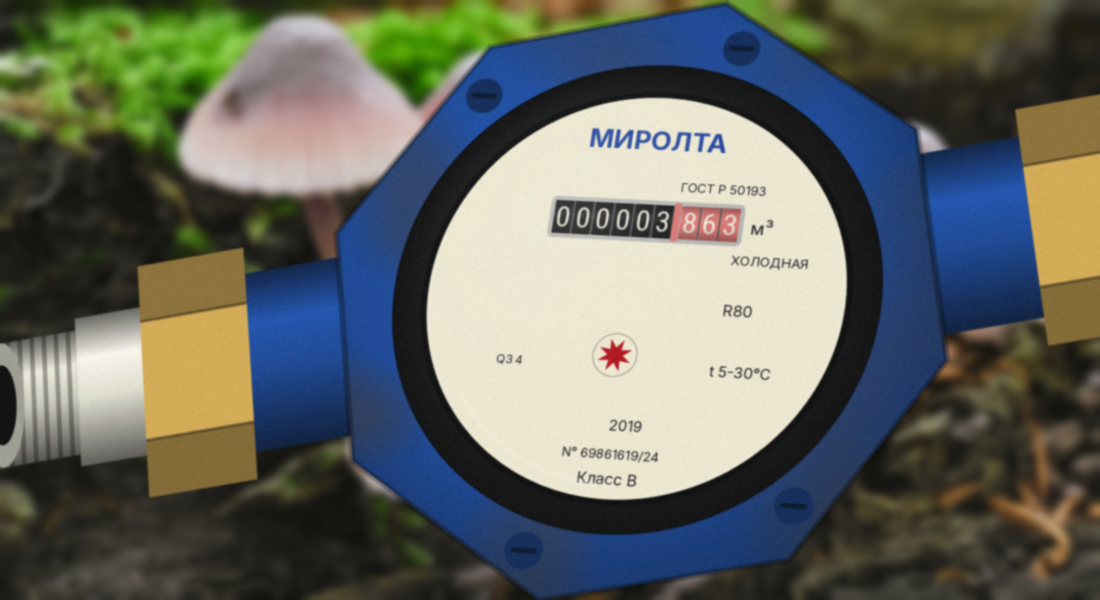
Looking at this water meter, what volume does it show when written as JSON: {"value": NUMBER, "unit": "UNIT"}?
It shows {"value": 3.863, "unit": "m³"}
